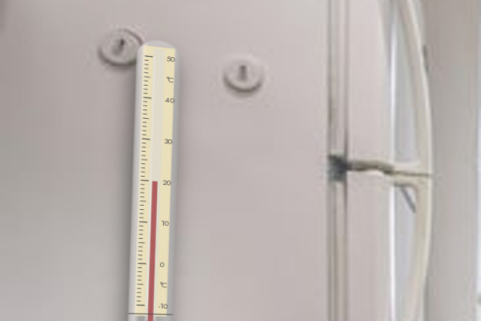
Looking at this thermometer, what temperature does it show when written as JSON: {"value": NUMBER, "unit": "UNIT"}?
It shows {"value": 20, "unit": "°C"}
